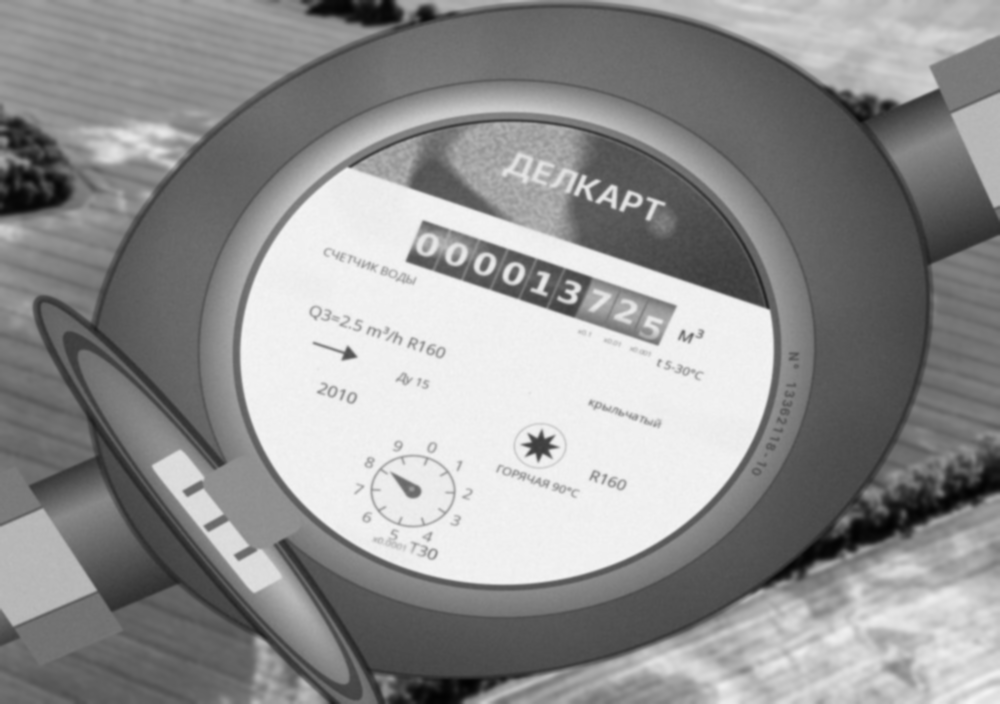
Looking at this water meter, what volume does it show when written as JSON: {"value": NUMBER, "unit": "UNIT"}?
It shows {"value": 13.7248, "unit": "m³"}
